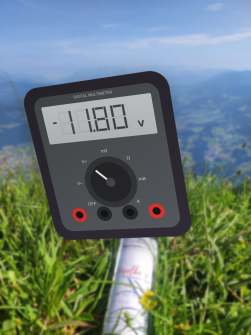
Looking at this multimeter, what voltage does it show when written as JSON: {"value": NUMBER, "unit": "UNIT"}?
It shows {"value": -11.80, "unit": "V"}
